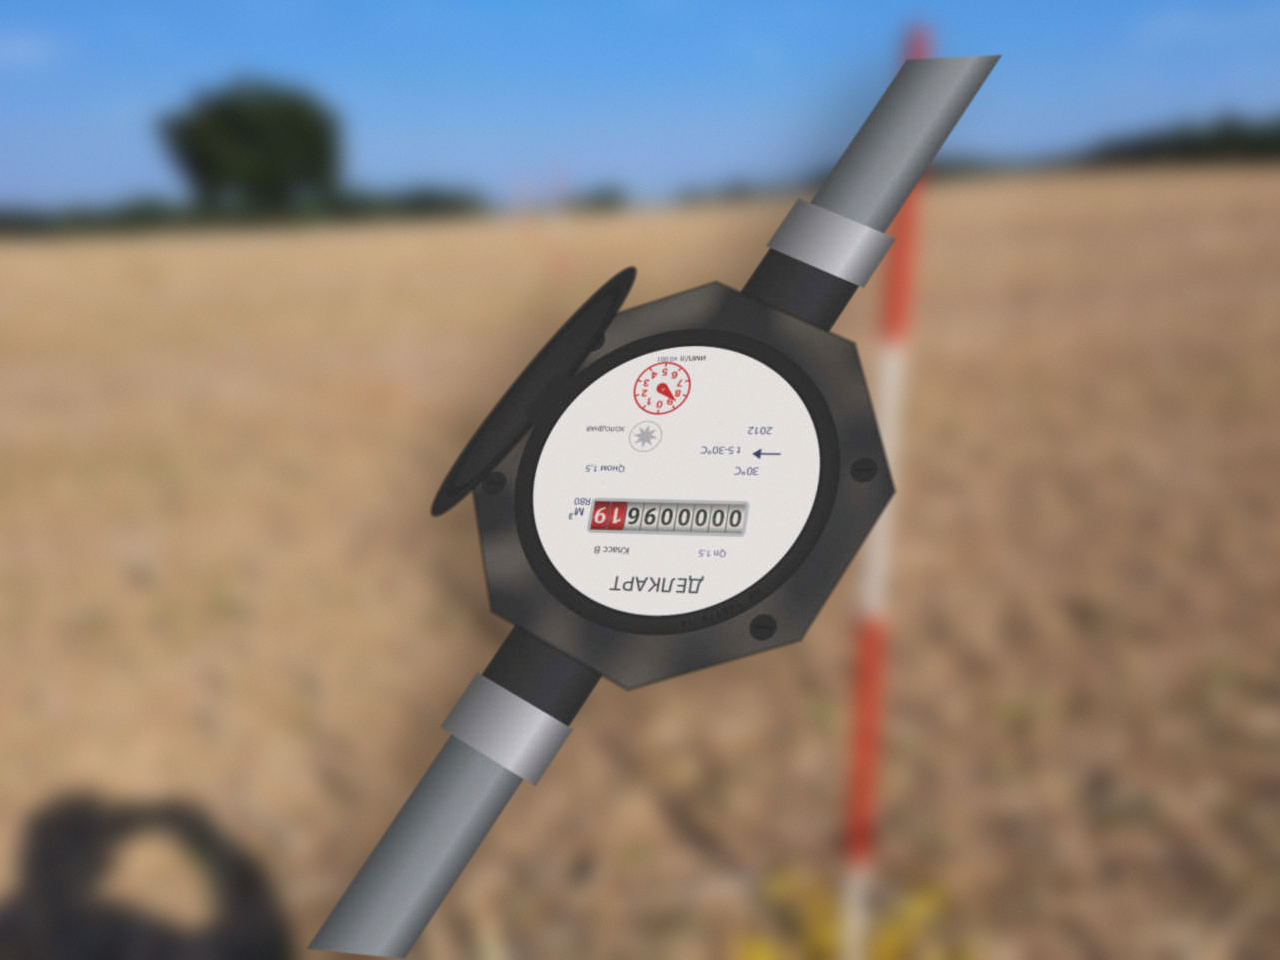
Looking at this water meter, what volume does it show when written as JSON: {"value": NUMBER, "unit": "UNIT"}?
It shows {"value": 96.198, "unit": "m³"}
